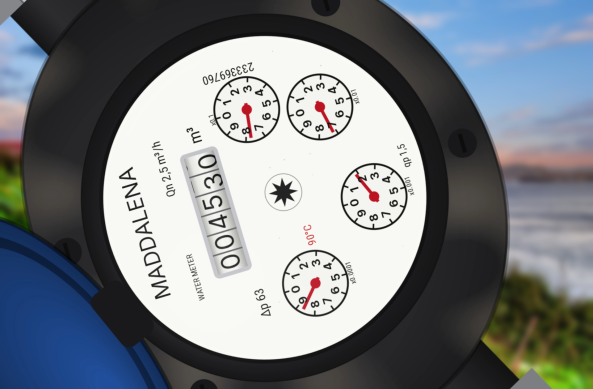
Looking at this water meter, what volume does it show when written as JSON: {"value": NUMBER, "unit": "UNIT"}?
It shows {"value": 4529.7718, "unit": "m³"}
